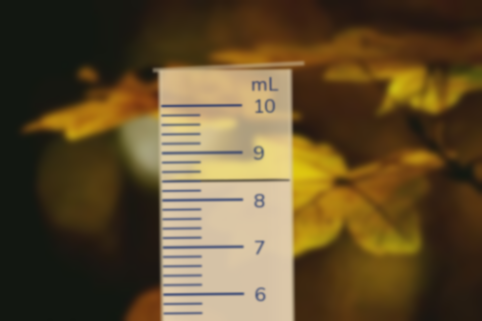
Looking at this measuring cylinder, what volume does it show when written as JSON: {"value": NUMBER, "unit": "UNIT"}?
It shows {"value": 8.4, "unit": "mL"}
